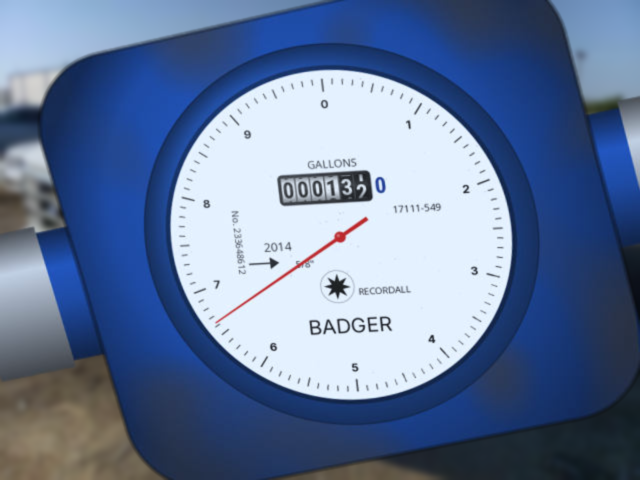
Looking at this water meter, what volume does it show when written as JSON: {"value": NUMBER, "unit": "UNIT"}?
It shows {"value": 1316.6, "unit": "gal"}
